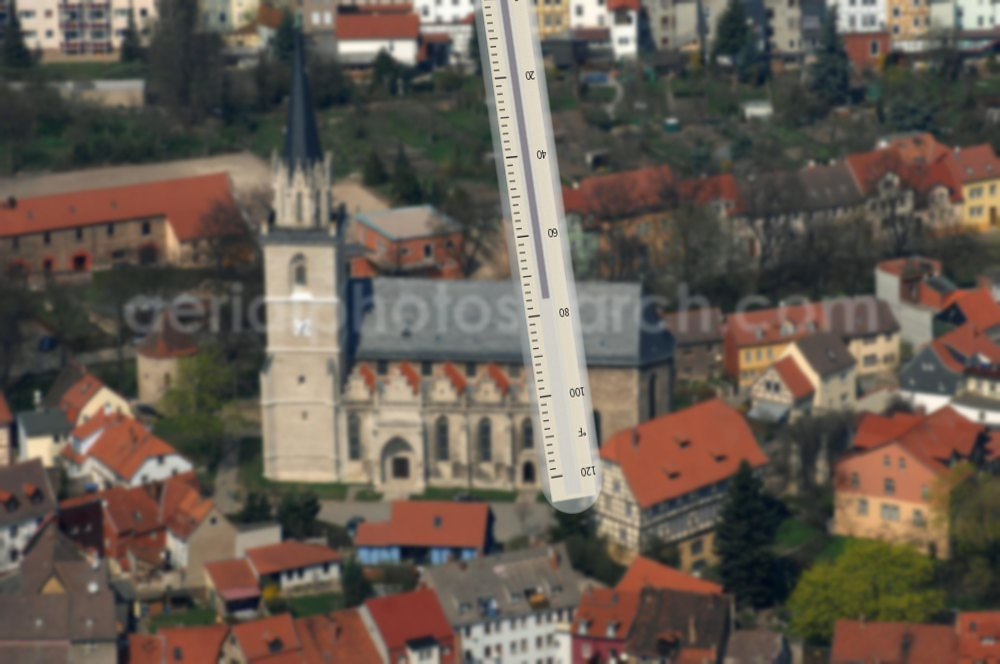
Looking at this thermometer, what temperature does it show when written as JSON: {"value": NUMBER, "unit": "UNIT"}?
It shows {"value": 76, "unit": "°F"}
